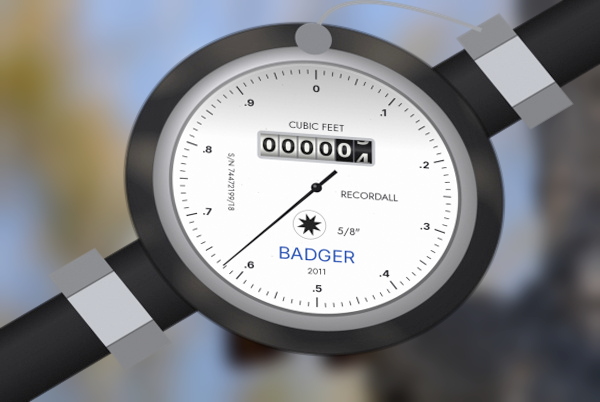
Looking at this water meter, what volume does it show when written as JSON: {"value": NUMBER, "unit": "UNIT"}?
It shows {"value": 3.62, "unit": "ft³"}
